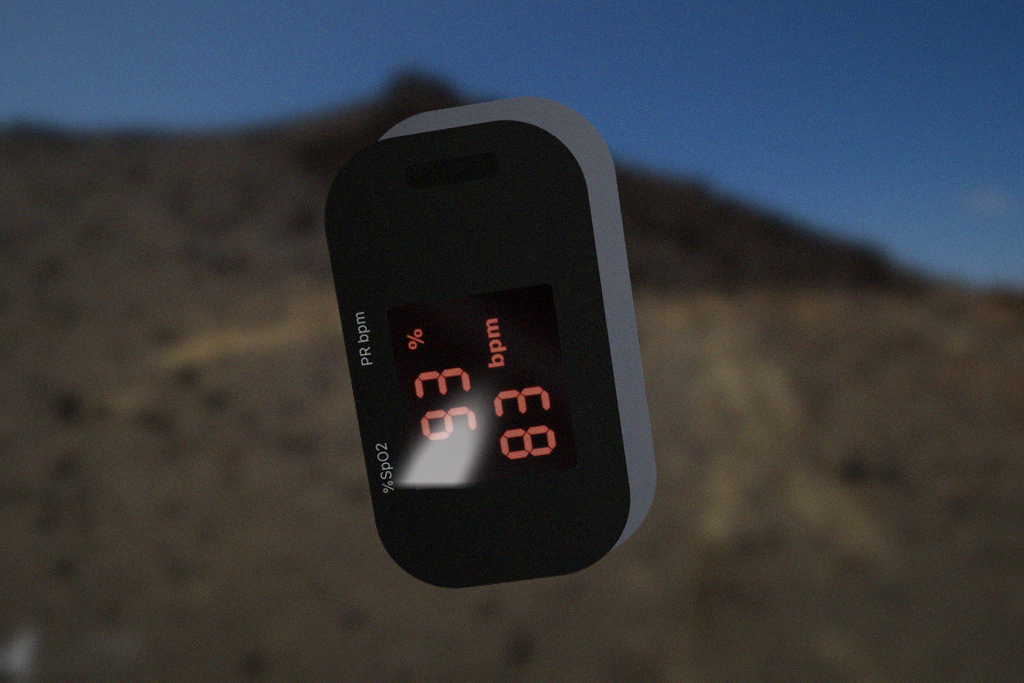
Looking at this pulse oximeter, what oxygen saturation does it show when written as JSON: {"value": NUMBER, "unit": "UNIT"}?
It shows {"value": 93, "unit": "%"}
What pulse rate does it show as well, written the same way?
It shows {"value": 83, "unit": "bpm"}
